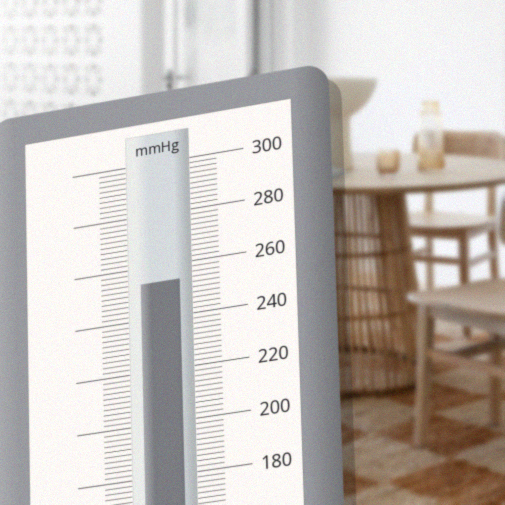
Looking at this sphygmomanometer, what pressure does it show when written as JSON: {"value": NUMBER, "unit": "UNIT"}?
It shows {"value": 254, "unit": "mmHg"}
